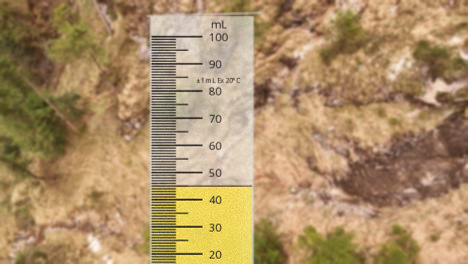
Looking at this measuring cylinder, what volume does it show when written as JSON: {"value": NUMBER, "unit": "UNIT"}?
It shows {"value": 45, "unit": "mL"}
